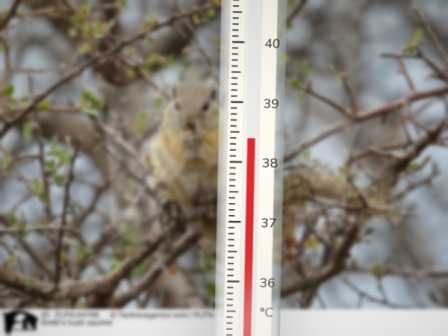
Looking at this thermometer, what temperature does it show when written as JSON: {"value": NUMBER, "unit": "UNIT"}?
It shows {"value": 38.4, "unit": "°C"}
